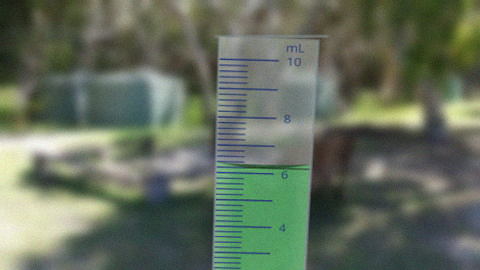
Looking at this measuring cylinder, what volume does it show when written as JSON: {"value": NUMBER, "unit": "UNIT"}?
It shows {"value": 6.2, "unit": "mL"}
